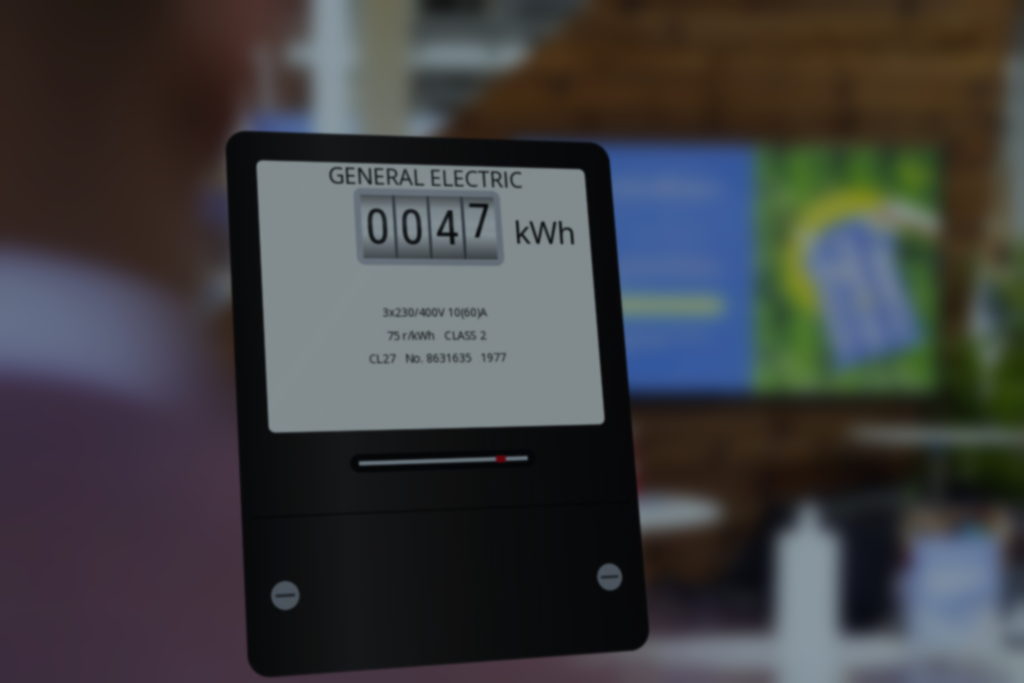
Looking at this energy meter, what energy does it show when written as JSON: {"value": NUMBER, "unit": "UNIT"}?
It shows {"value": 47, "unit": "kWh"}
